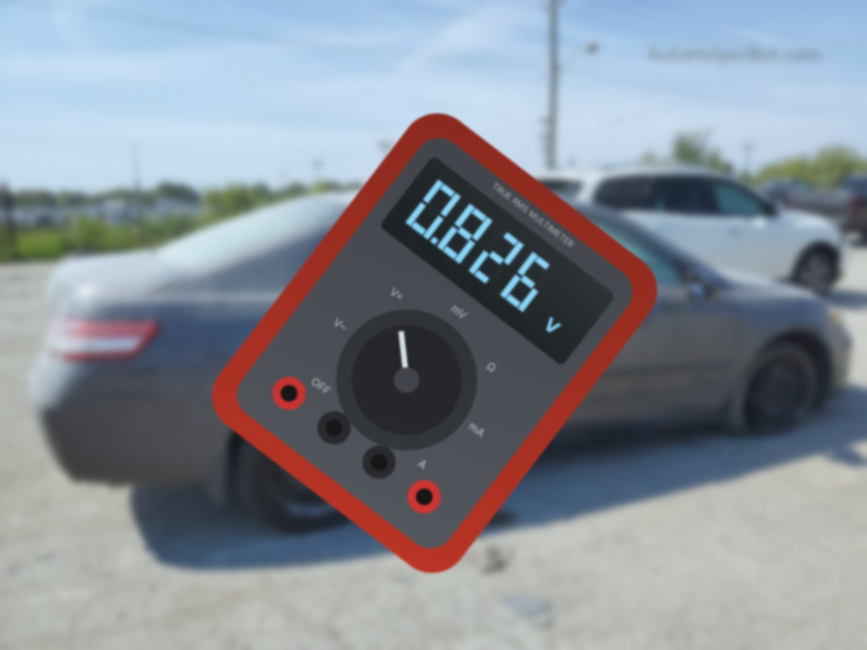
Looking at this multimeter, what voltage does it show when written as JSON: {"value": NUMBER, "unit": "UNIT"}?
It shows {"value": 0.826, "unit": "V"}
